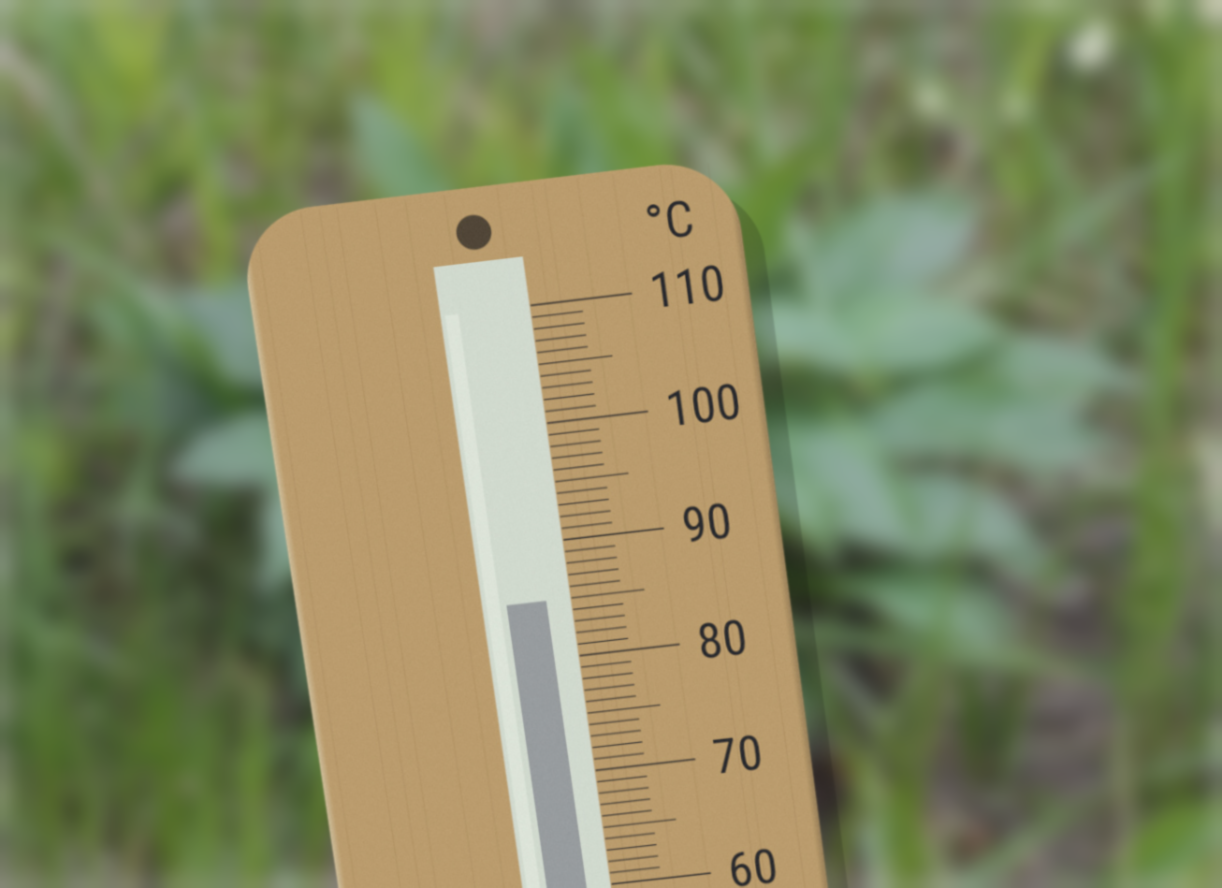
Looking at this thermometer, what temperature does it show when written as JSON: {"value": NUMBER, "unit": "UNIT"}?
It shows {"value": 85, "unit": "°C"}
